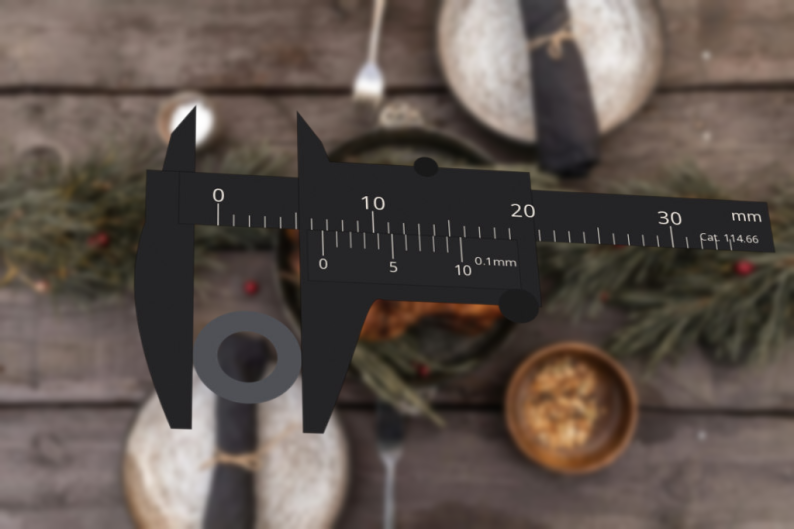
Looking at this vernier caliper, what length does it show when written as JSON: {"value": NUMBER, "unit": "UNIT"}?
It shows {"value": 6.7, "unit": "mm"}
